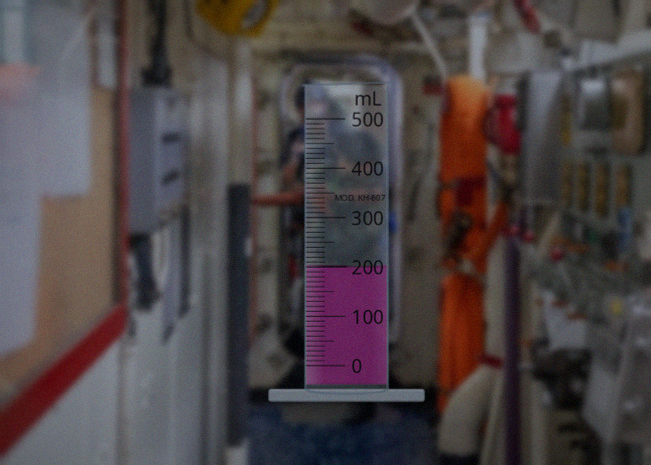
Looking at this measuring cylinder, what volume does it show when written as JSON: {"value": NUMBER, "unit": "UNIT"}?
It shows {"value": 200, "unit": "mL"}
